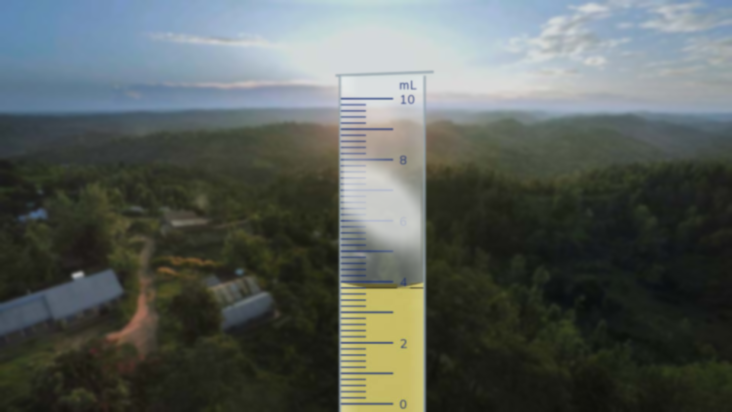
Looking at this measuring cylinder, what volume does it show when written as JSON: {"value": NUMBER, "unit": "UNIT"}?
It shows {"value": 3.8, "unit": "mL"}
